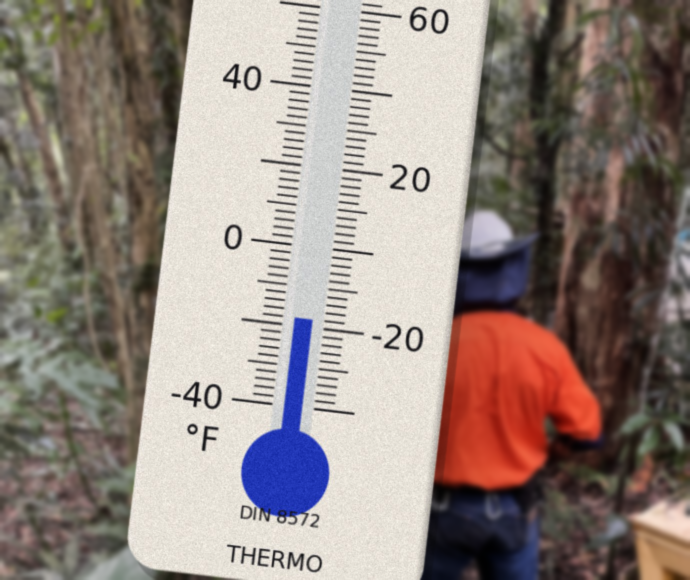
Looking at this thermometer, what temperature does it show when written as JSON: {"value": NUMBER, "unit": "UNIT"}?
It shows {"value": -18, "unit": "°F"}
